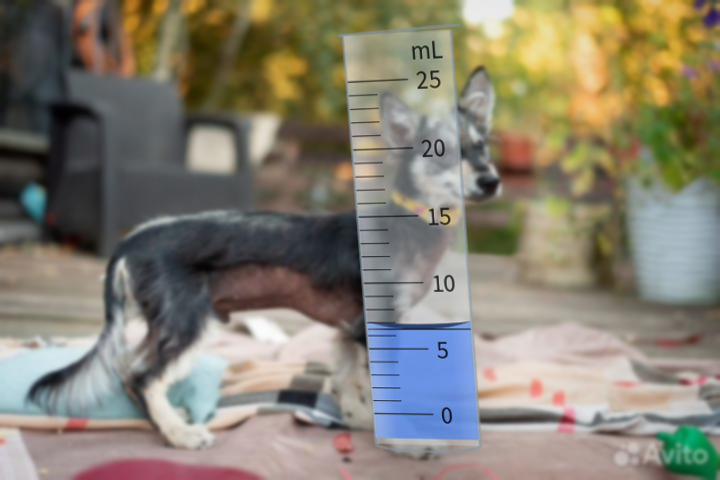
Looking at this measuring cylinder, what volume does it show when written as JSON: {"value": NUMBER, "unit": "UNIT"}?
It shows {"value": 6.5, "unit": "mL"}
